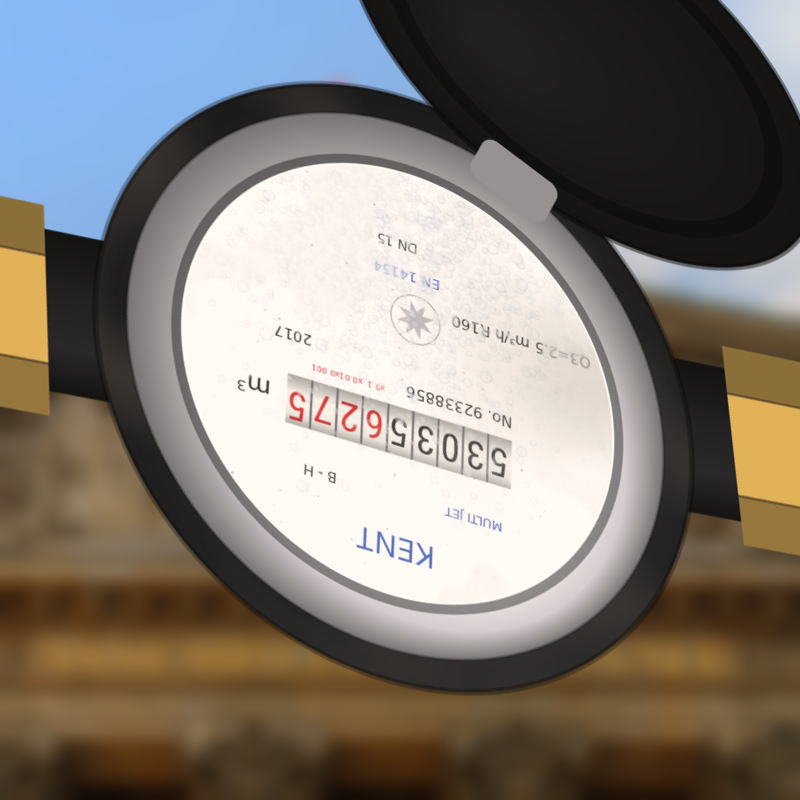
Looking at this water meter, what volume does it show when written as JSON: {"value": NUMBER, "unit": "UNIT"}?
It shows {"value": 53035.6275, "unit": "m³"}
